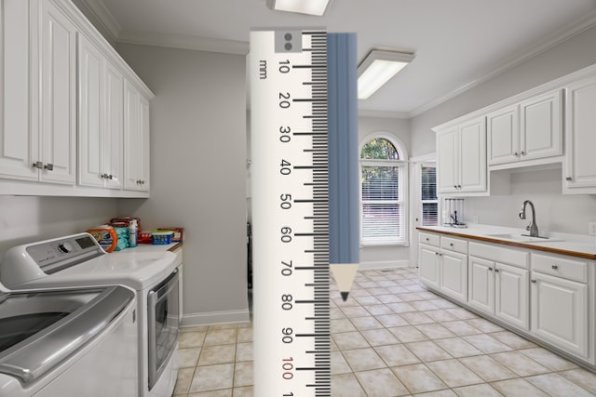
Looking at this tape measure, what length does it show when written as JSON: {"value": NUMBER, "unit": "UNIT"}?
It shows {"value": 80, "unit": "mm"}
